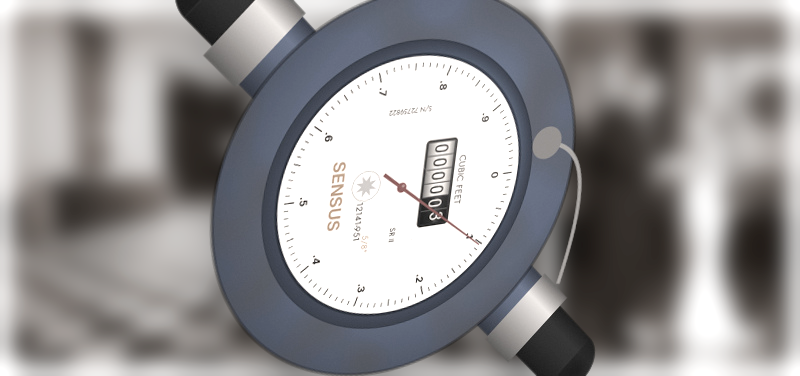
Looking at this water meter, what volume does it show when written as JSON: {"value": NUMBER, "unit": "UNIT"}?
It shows {"value": 3.10, "unit": "ft³"}
